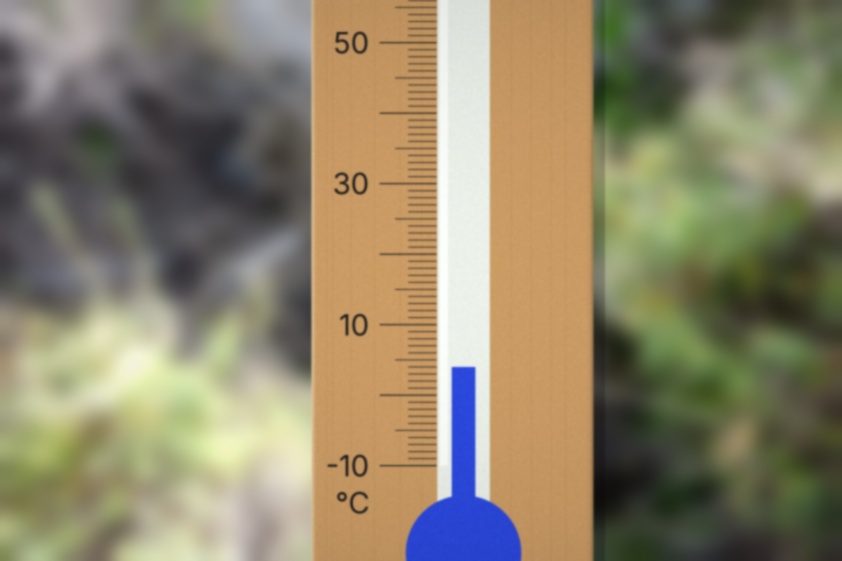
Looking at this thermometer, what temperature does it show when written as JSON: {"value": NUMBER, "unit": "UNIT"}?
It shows {"value": 4, "unit": "°C"}
